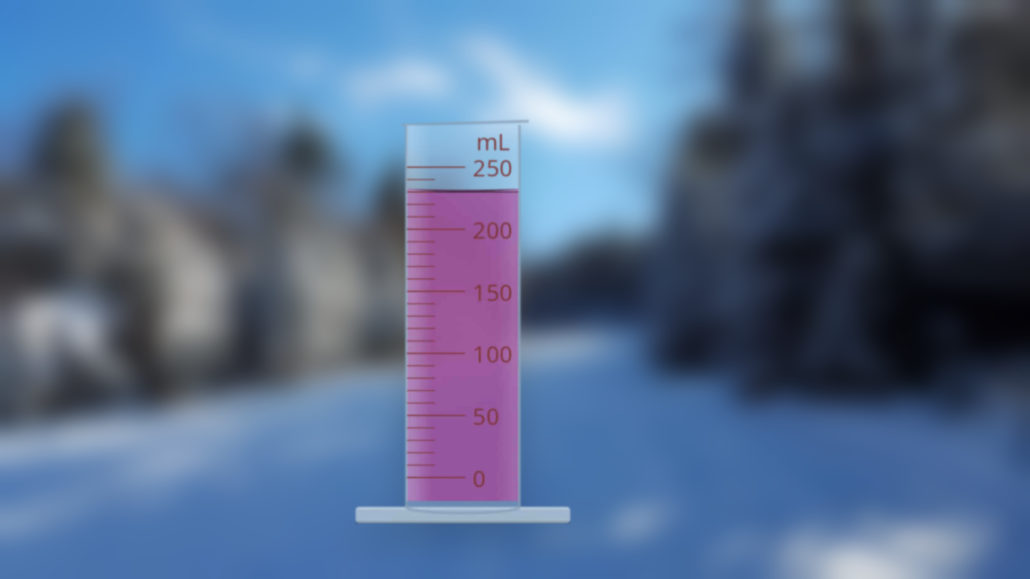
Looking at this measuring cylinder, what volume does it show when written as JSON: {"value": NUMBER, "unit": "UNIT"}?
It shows {"value": 230, "unit": "mL"}
